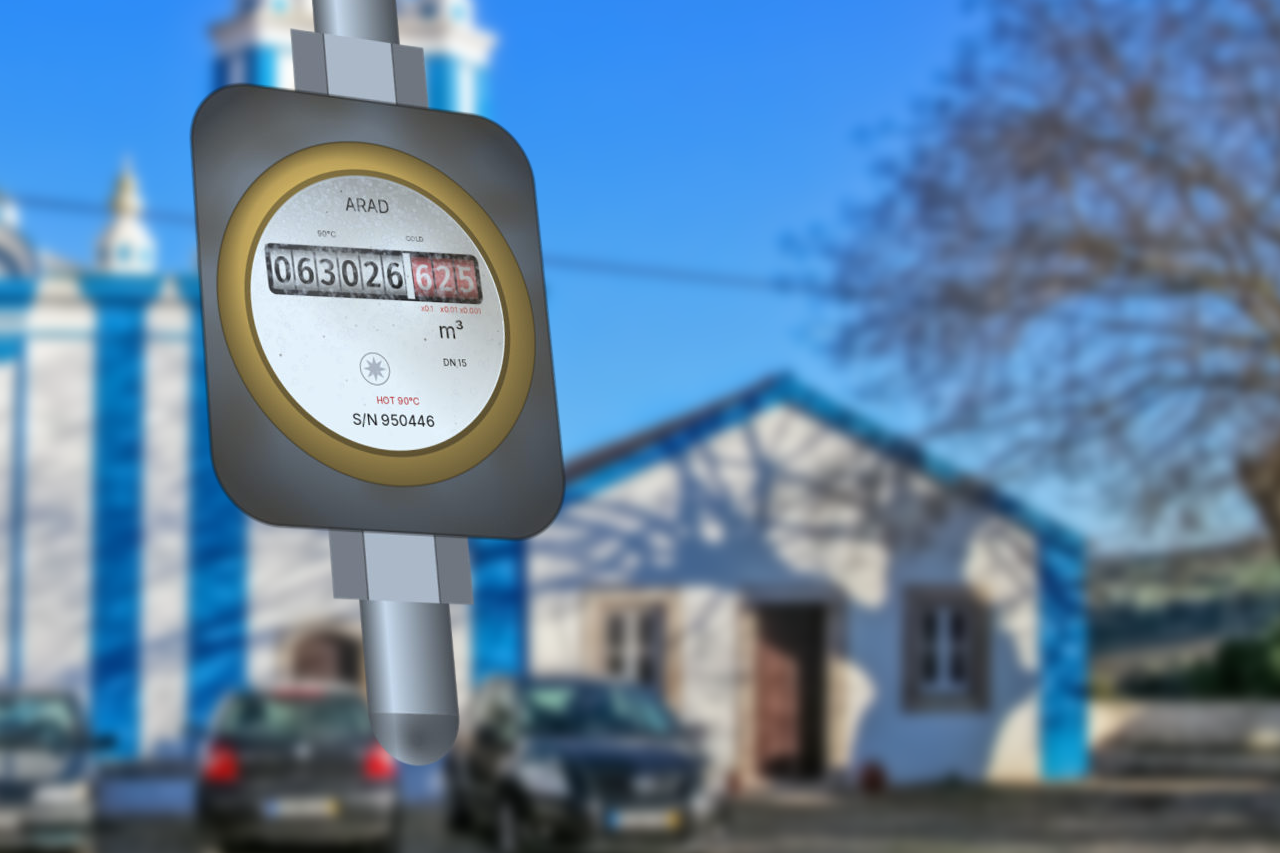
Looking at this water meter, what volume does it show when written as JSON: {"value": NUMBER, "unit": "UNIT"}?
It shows {"value": 63026.625, "unit": "m³"}
